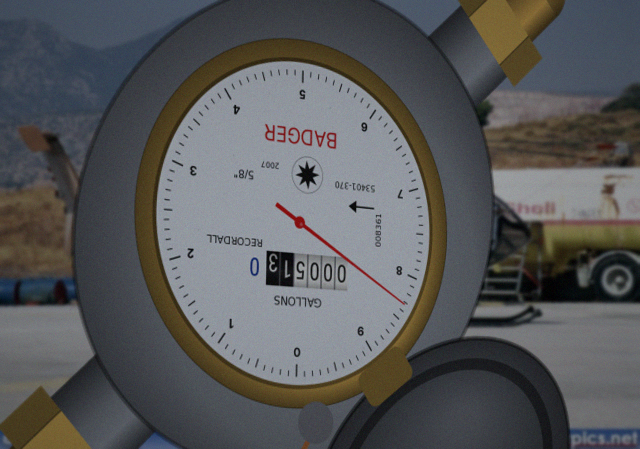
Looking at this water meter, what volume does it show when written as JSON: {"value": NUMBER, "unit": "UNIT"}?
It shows {"value": 5128.3, "unit": "gal"}
